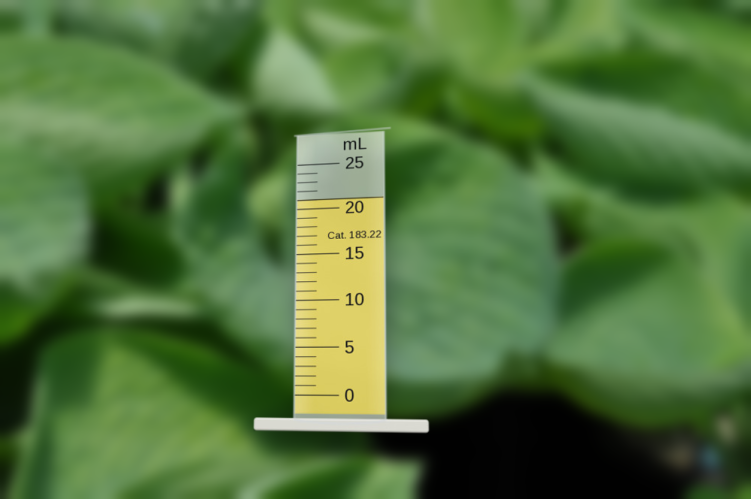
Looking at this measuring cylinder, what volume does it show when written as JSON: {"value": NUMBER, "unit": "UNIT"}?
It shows {"value": 21, "unit": "mL"}
